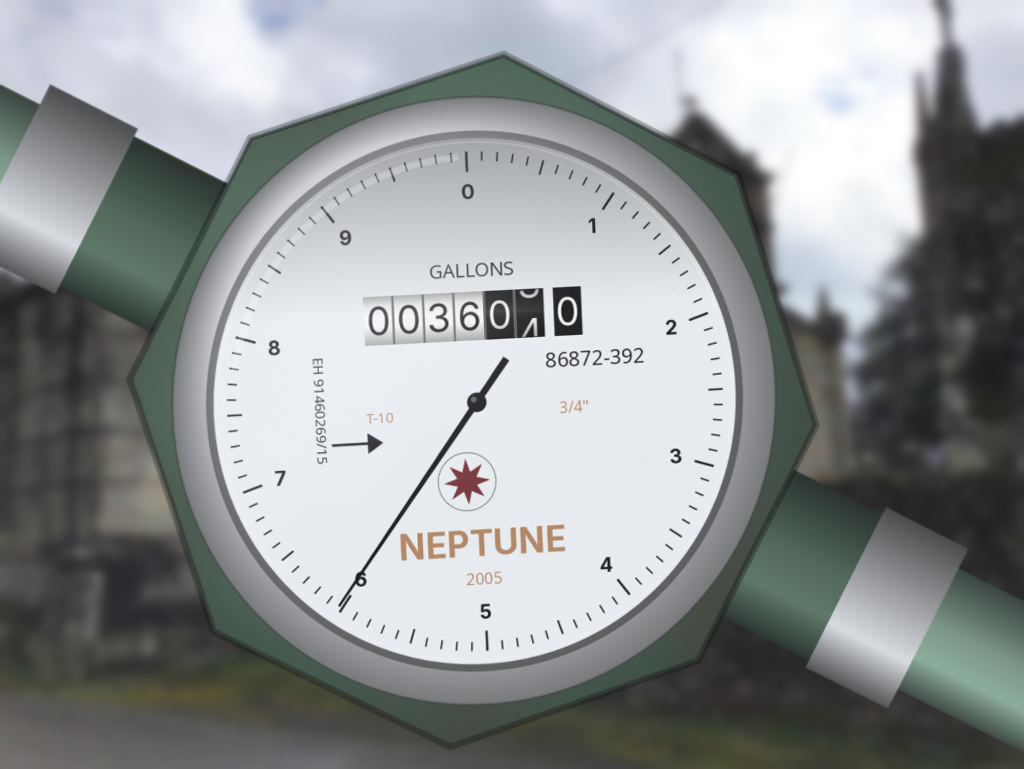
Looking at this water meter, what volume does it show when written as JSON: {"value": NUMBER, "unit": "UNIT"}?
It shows {"value": 36036.0, "unit": "gal"}
